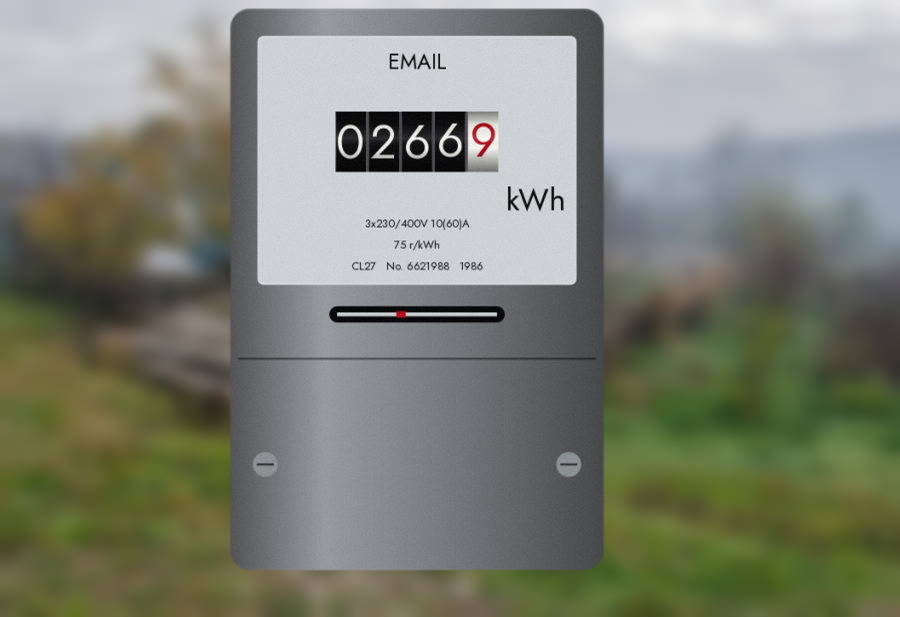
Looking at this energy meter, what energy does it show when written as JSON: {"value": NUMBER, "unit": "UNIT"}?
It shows {"value": 266.9, "unit": "kWh"}
